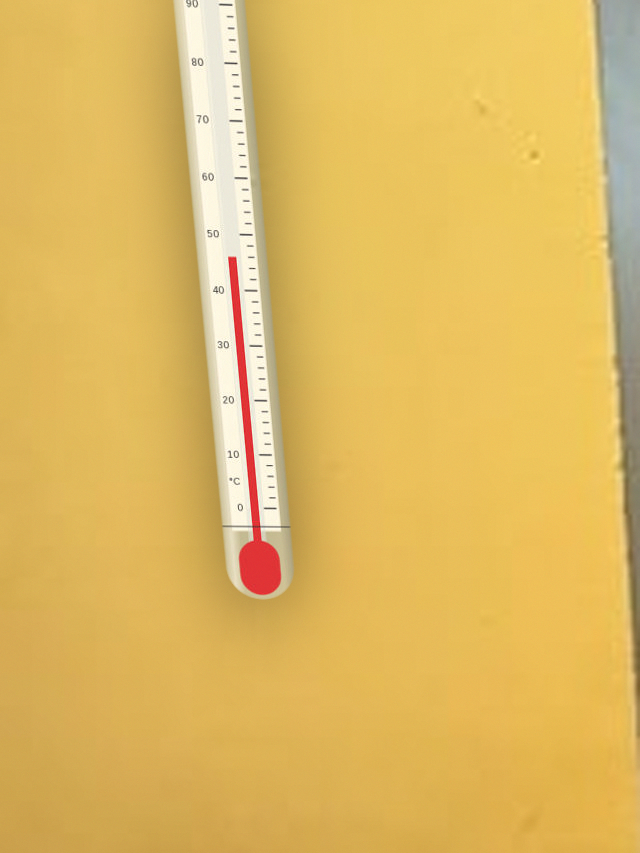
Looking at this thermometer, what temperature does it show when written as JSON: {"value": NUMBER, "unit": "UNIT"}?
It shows {"value": 46, "unit": "°C"}
